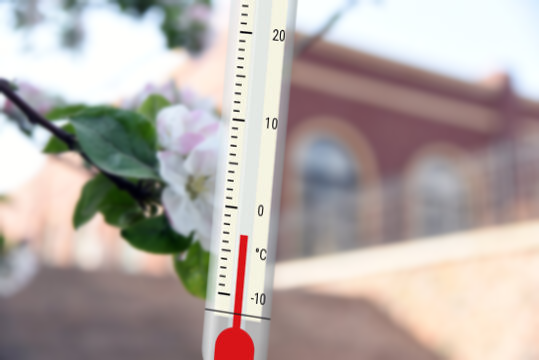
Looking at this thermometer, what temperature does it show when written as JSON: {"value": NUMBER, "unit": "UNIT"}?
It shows {"value": -3, "unit": "°C"}
